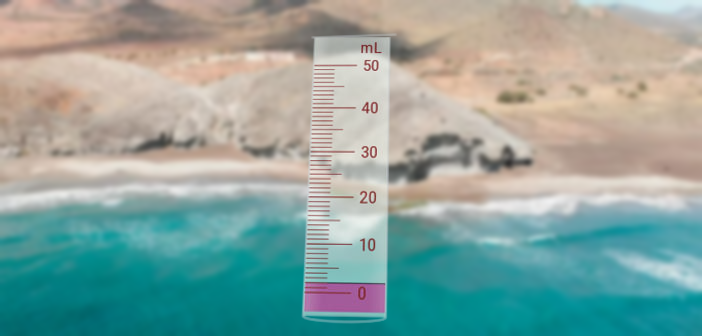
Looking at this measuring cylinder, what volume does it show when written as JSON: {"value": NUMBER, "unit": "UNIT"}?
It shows {"value": 2, "unit": "mL"}
